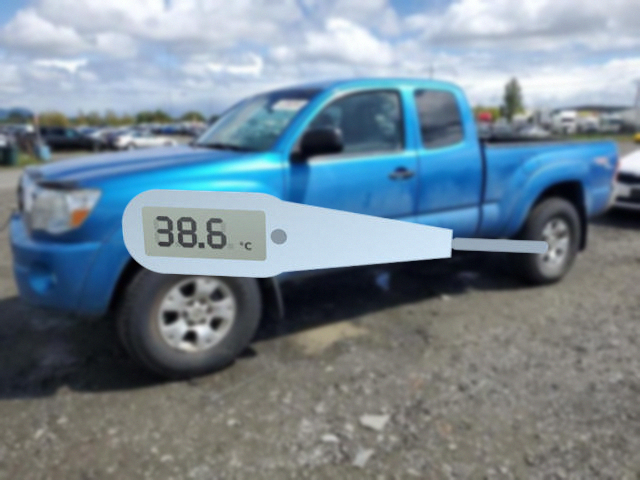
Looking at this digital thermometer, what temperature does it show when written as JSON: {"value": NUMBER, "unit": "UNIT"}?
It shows {"value": 38.6, "unit": "°C"}
